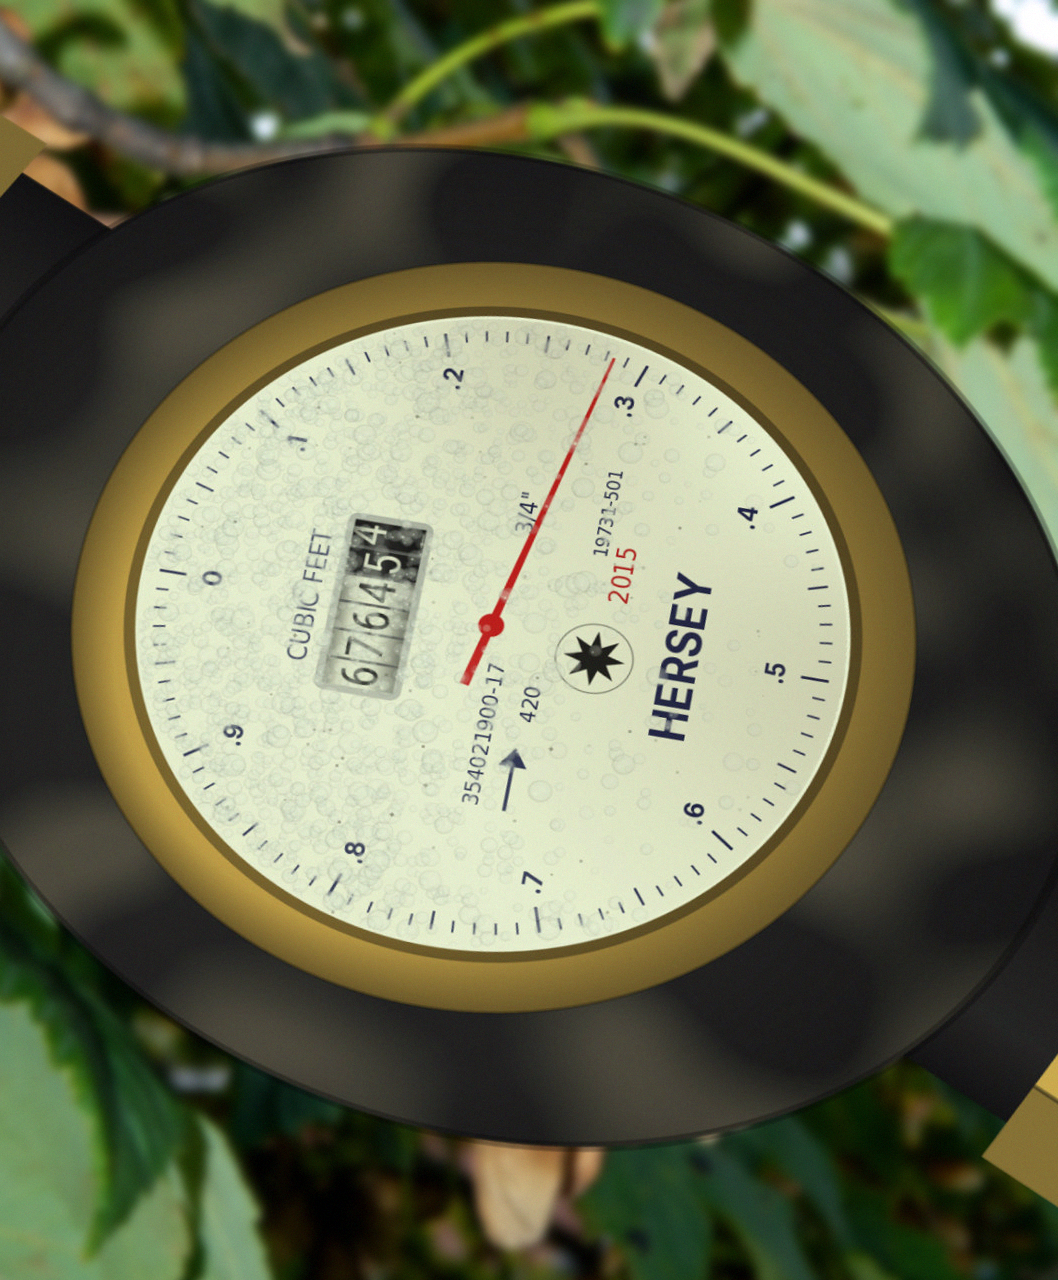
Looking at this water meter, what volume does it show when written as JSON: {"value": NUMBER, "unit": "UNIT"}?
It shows {"value": 676454.28, "unit": "ft³"}
